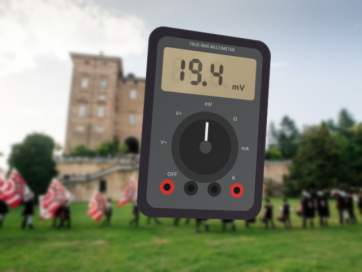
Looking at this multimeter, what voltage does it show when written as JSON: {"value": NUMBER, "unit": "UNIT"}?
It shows {"value": 19.4, "unit": "mV"}
